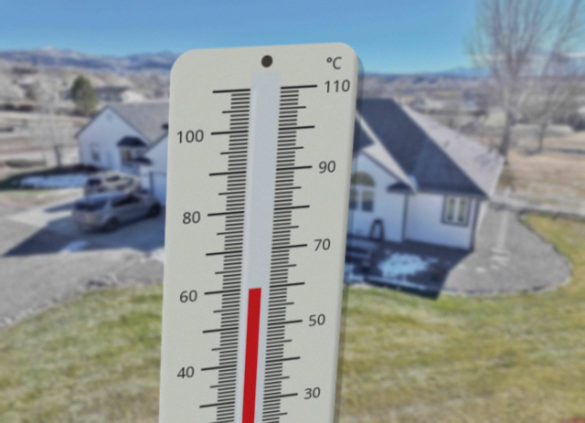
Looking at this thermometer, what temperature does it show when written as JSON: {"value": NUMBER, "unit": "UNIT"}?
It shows {"value": 60, "unit": "°C"}
